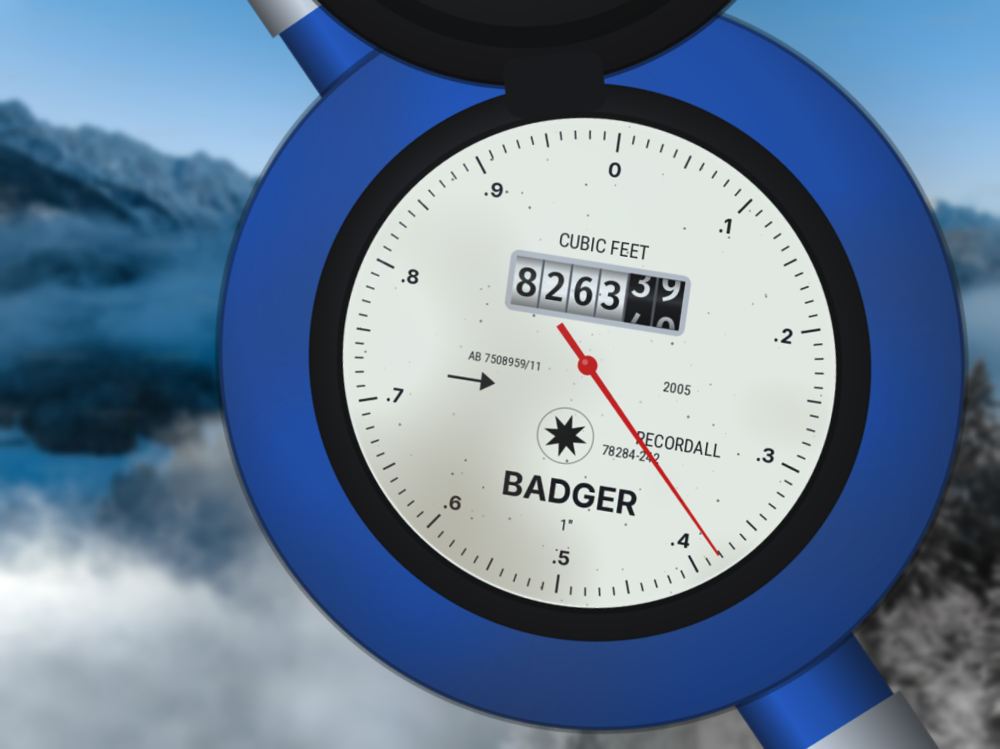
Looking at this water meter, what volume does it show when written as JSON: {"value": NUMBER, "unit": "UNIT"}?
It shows {"value": 826339.38, "unit": "ft³"}
